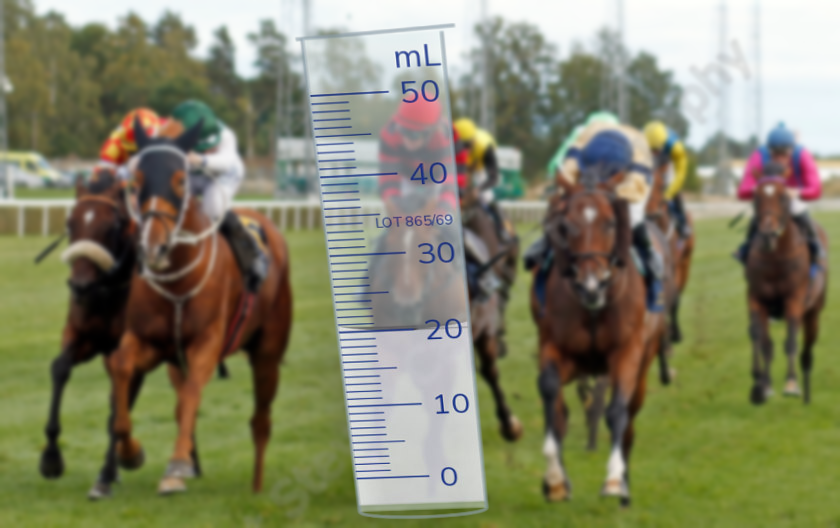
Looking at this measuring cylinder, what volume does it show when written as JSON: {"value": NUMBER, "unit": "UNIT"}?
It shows {"value": 20, "unit": "mL"}
